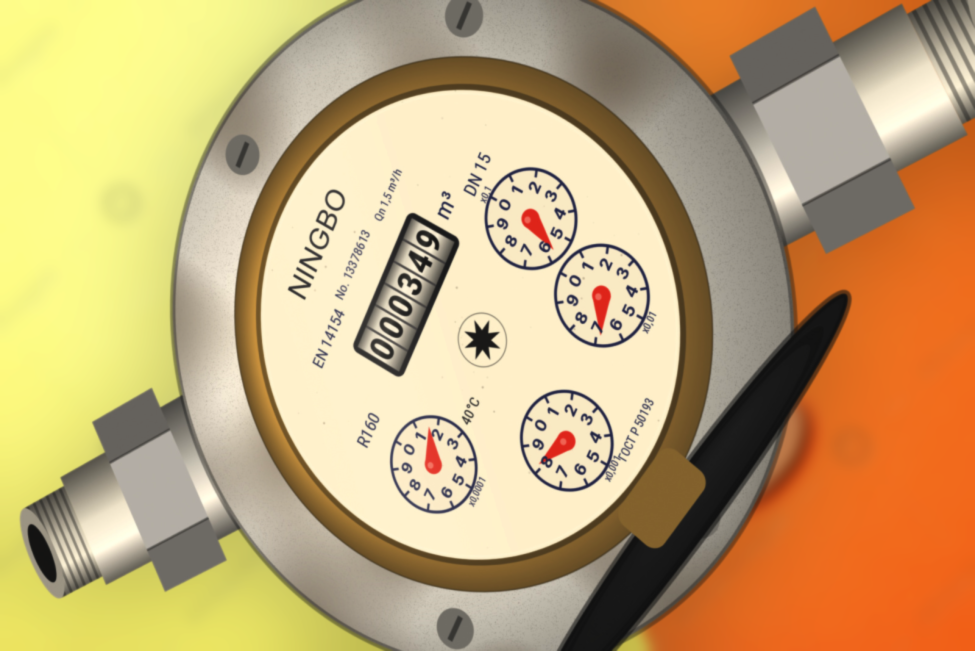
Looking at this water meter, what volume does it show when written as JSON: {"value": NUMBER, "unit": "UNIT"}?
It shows {"value": 349.5681, "unit": "m³"}
